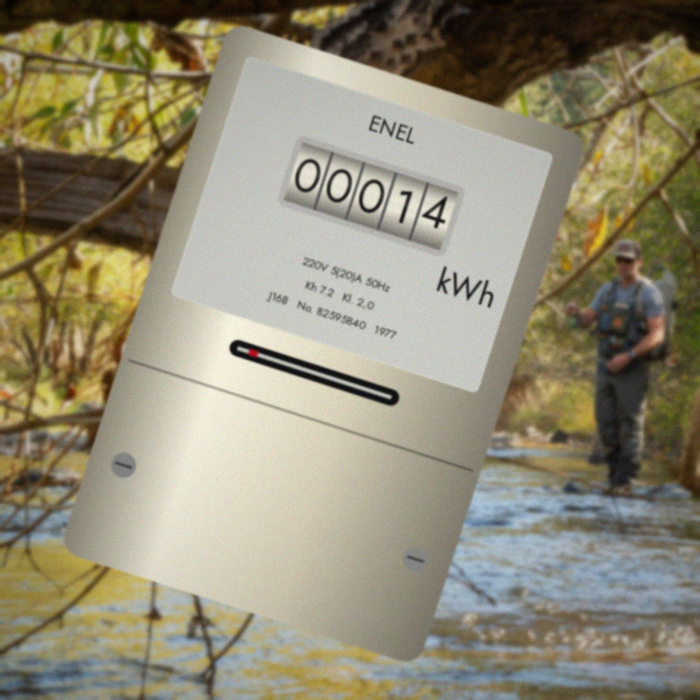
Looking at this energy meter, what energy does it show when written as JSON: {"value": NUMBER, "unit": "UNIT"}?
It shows {"value": 14, "unit": "kWh"}
